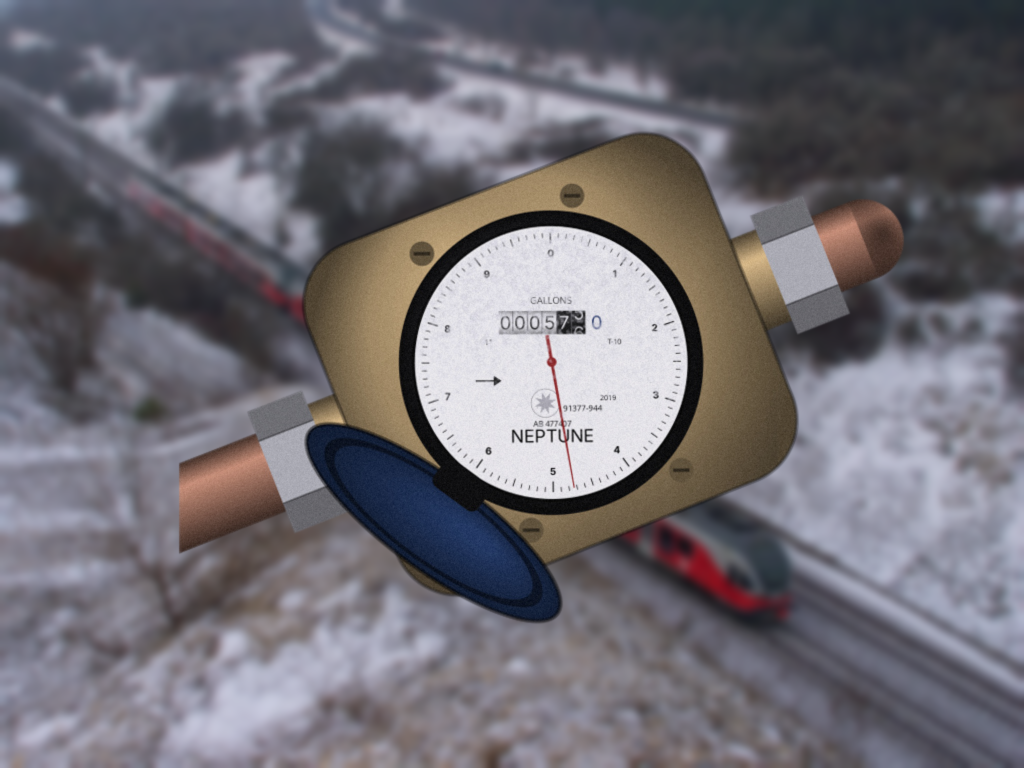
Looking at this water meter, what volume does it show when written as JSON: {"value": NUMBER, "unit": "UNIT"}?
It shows {"value": 5754.7, "unit": "gal"}
